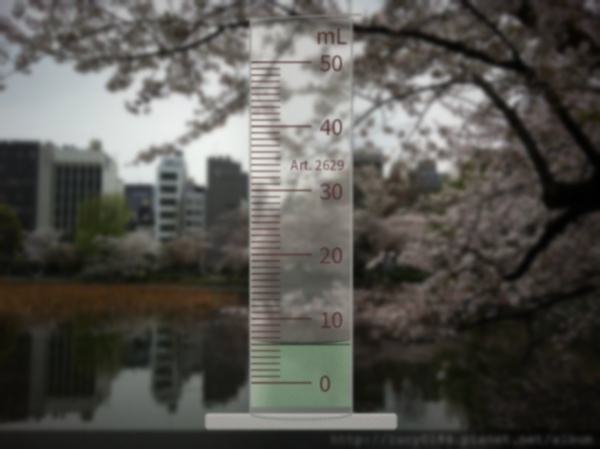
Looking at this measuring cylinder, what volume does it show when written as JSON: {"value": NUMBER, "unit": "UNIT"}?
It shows {"value": 6, "unit": "mL"}
